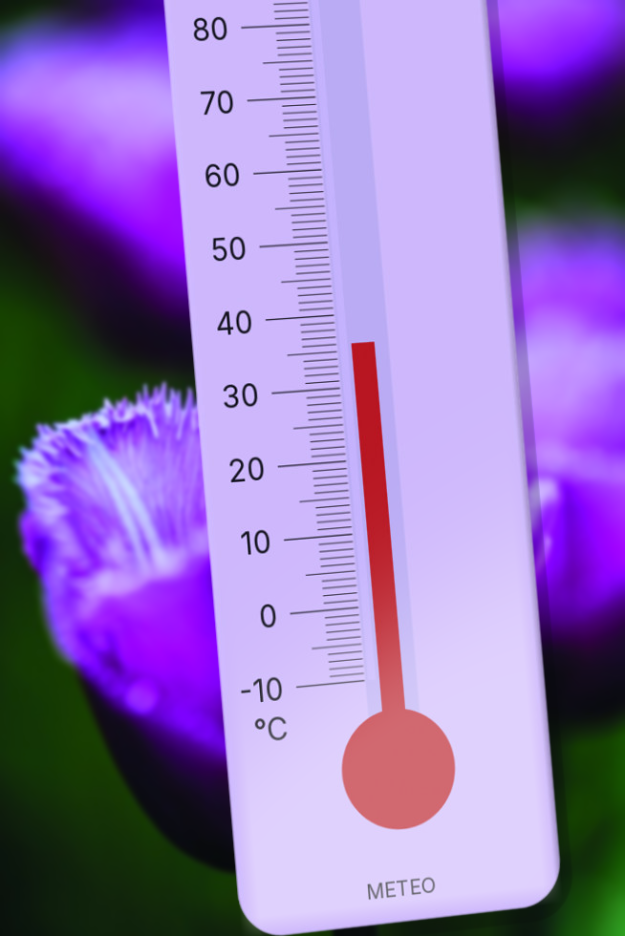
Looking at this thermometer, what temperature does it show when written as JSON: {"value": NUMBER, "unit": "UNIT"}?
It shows {"value": 36, "unit": "°C"}
